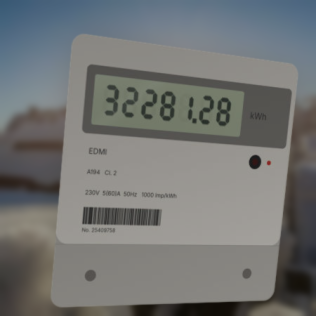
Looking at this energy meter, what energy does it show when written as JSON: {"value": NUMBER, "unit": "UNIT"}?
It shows {"value": 32281.28, "unit": "kWh"}
